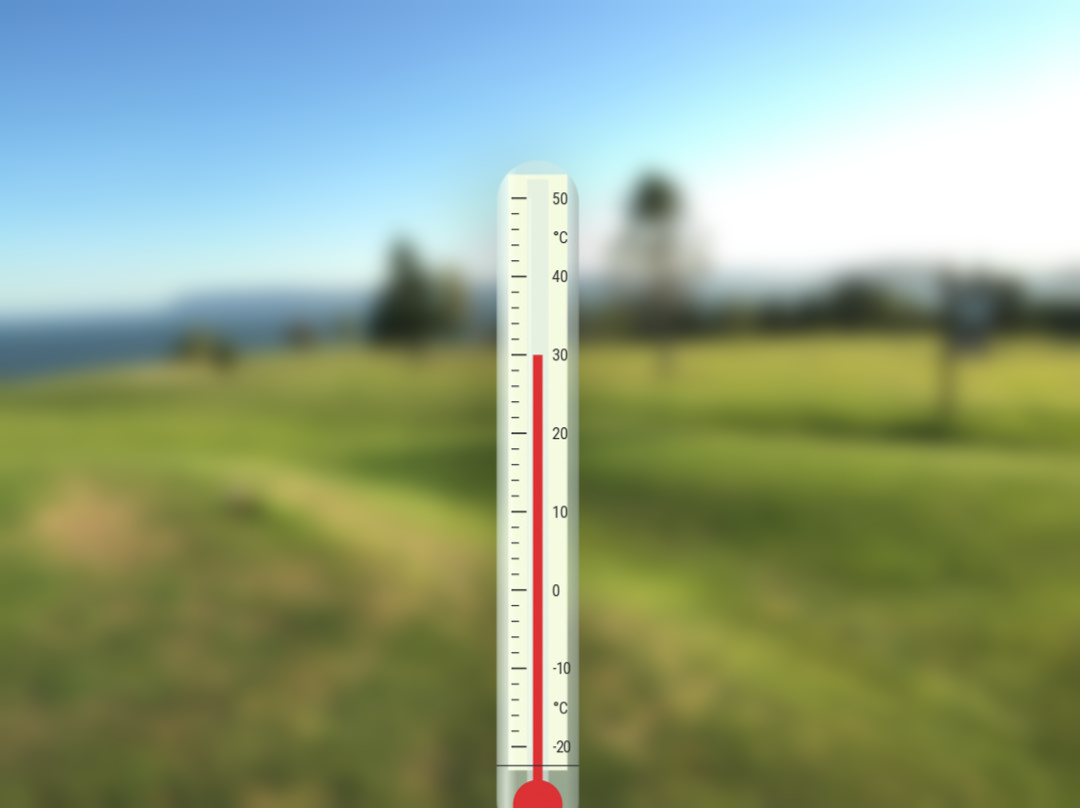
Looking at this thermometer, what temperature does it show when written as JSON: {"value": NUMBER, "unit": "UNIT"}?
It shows {"value": 30, "unit": "°C"}
